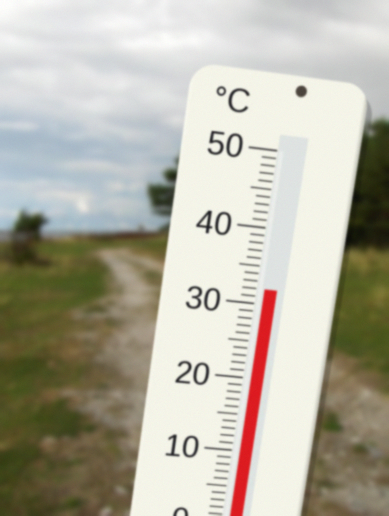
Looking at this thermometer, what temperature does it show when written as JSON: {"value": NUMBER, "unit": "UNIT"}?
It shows {"value": 32, "unit": "°C"}
